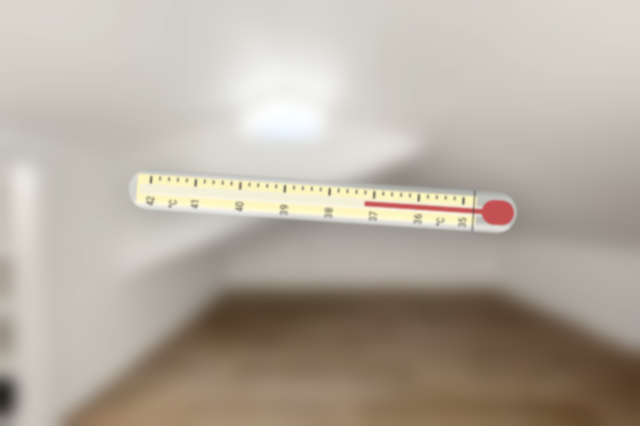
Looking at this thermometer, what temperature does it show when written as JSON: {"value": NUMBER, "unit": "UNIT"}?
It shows {"value": 37.2, "unit": "°C"}
